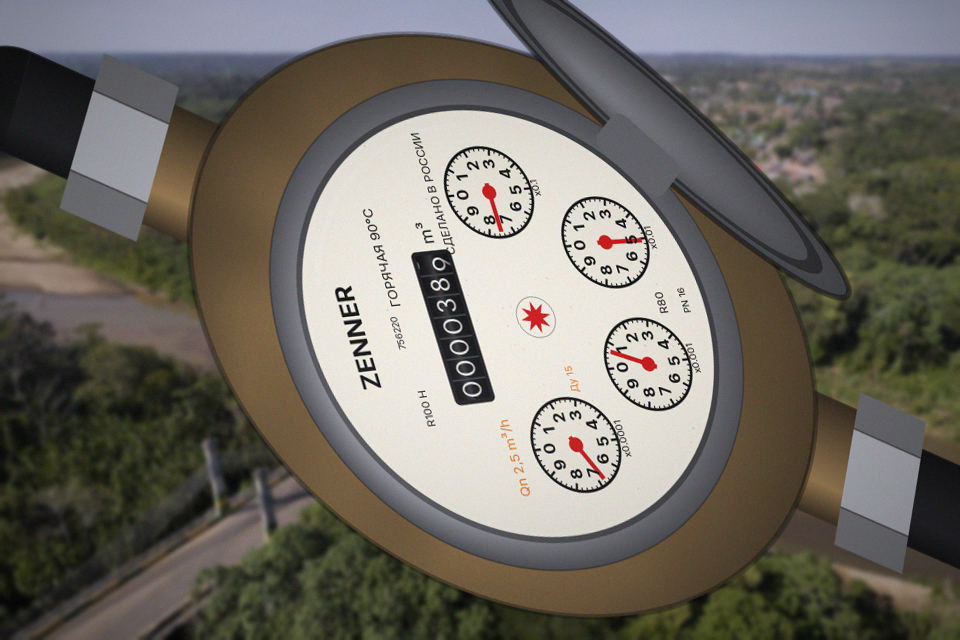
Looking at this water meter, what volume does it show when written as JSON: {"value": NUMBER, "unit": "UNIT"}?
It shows {"value": 388.7506, "unit": "m³"}
